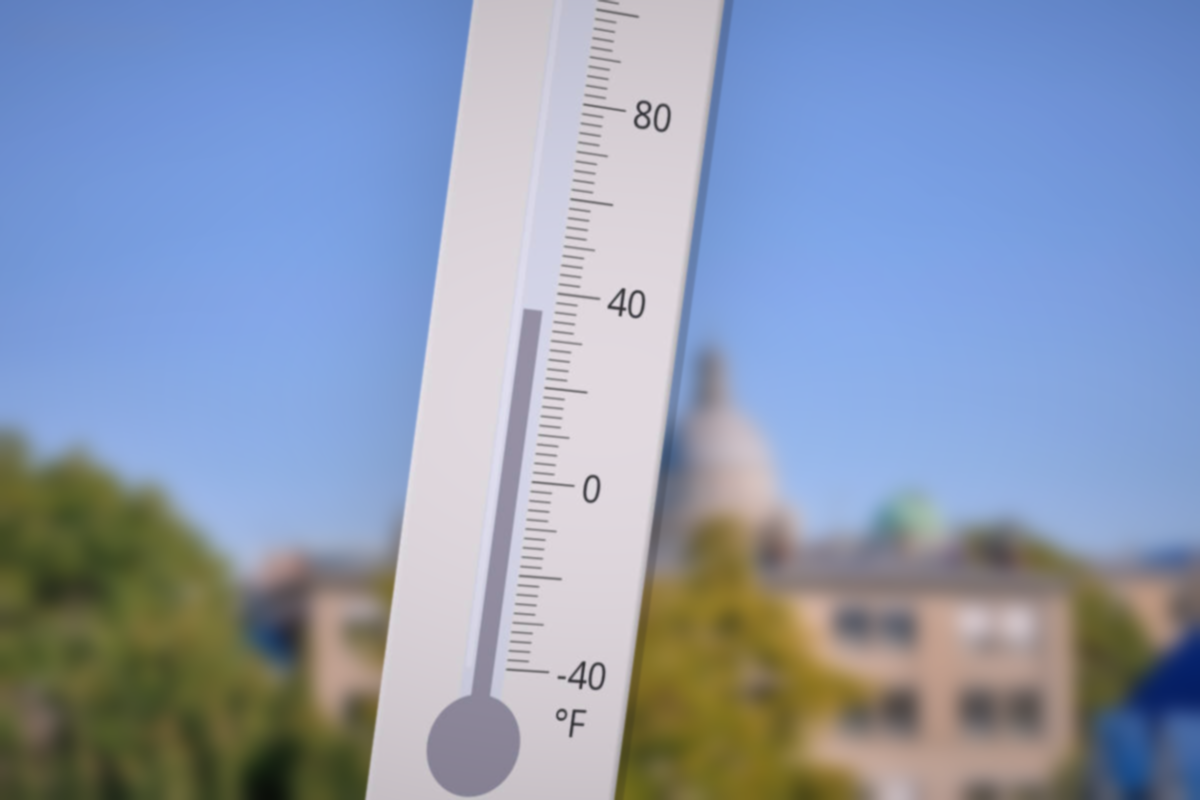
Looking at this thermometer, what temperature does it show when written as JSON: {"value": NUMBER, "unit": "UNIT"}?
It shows {"value": 36, "unit": "°F"}
